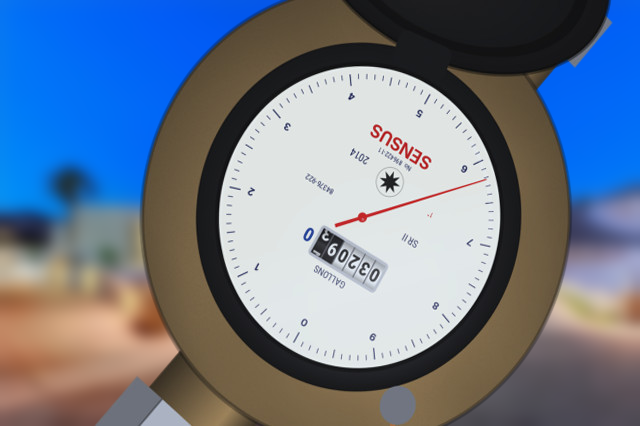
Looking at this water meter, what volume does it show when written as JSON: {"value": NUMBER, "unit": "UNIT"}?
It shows {"value": 320926.2, "unit": "gal"}
